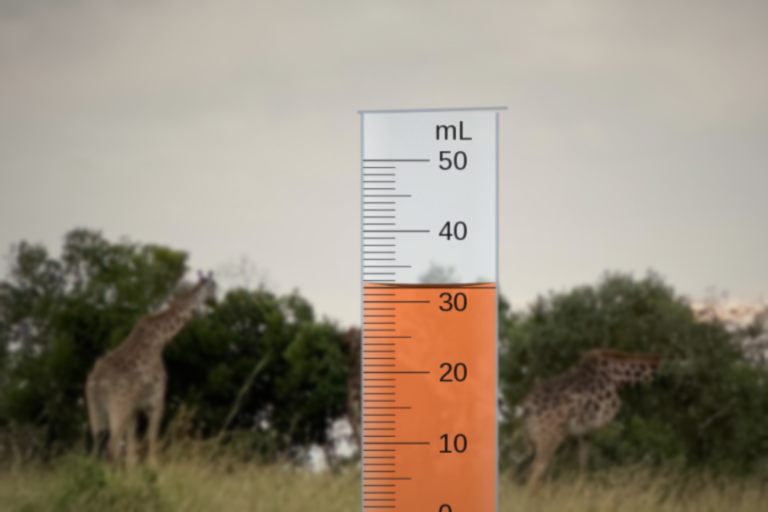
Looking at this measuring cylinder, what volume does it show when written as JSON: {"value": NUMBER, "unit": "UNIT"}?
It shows {"value": 32, "unit": "mL"}
